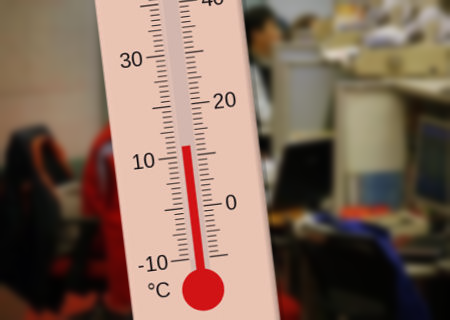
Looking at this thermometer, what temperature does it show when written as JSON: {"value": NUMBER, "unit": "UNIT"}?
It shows {"value": 12, "unit": "°C"}
